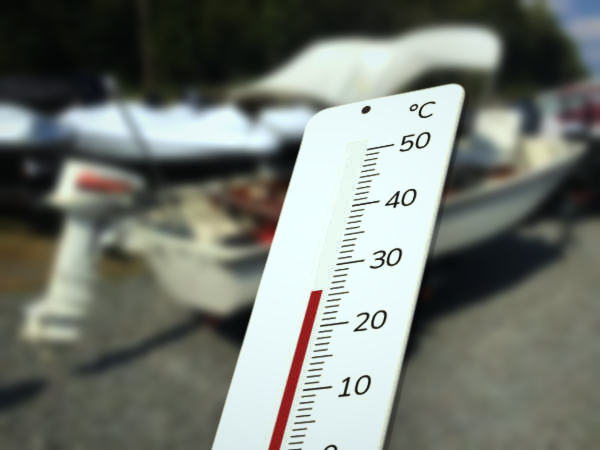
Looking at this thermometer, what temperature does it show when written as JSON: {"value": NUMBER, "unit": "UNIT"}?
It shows {"value": 26, "unit": "°C"}
